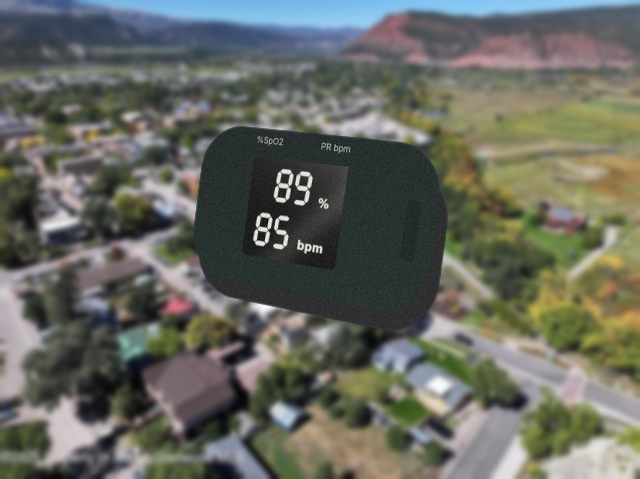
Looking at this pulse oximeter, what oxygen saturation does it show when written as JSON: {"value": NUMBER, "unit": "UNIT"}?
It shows {"value": 89, "unit": "%"}
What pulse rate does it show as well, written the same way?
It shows {"value": 85, "unit": "bpm"}
